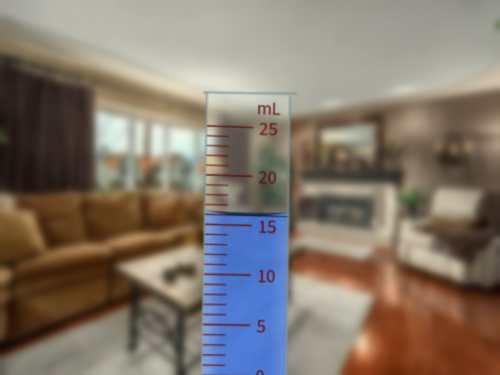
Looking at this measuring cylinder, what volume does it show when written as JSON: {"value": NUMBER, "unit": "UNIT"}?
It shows {"value": 16, "unit": "mL"}
